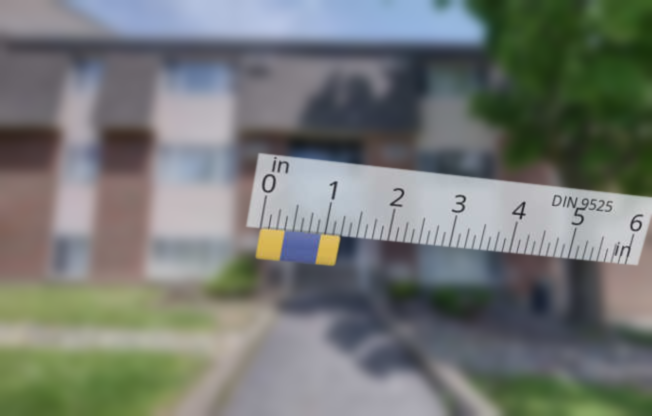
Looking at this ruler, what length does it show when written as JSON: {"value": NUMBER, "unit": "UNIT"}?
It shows {"value": 1.25, "unit": "in"}
